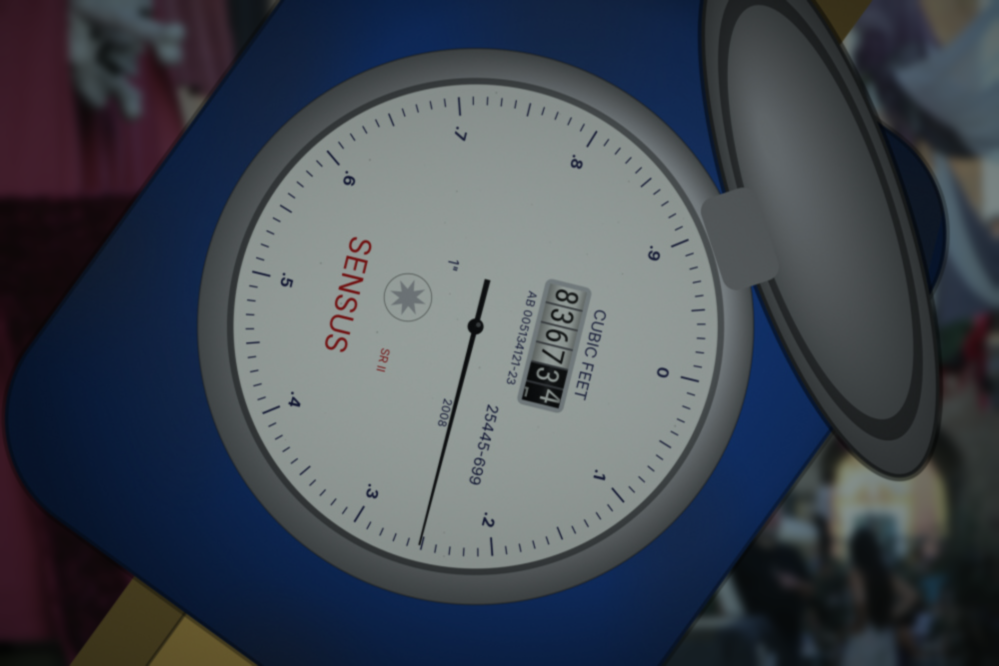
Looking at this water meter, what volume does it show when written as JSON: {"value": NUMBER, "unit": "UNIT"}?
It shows {"value": 836734.25, "unit": "ft³"}
